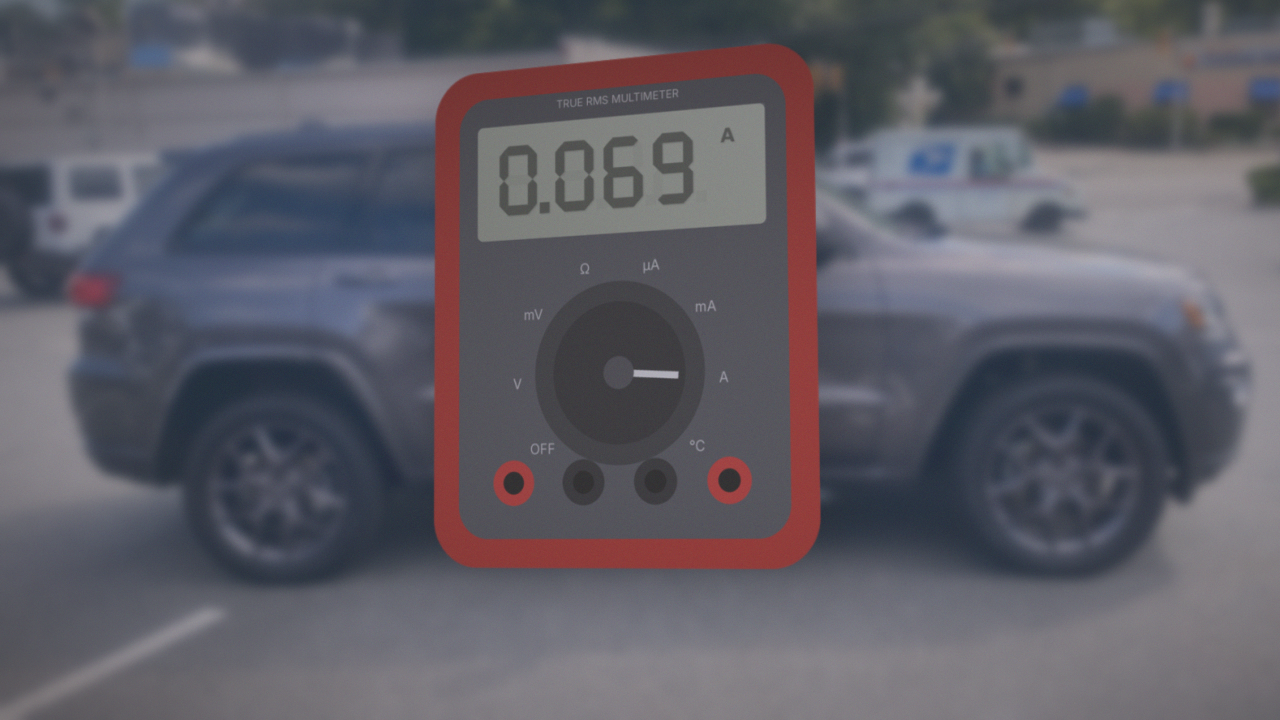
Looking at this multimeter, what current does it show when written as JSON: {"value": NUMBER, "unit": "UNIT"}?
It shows {"value": 0.069, "unit": "A"}
